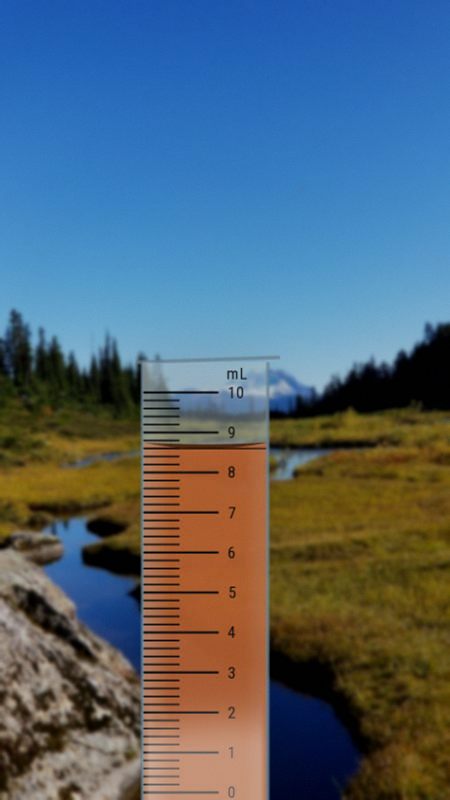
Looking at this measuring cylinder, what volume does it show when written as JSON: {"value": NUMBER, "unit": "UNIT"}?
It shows {"value": 8.6, "unit": "mL"}
